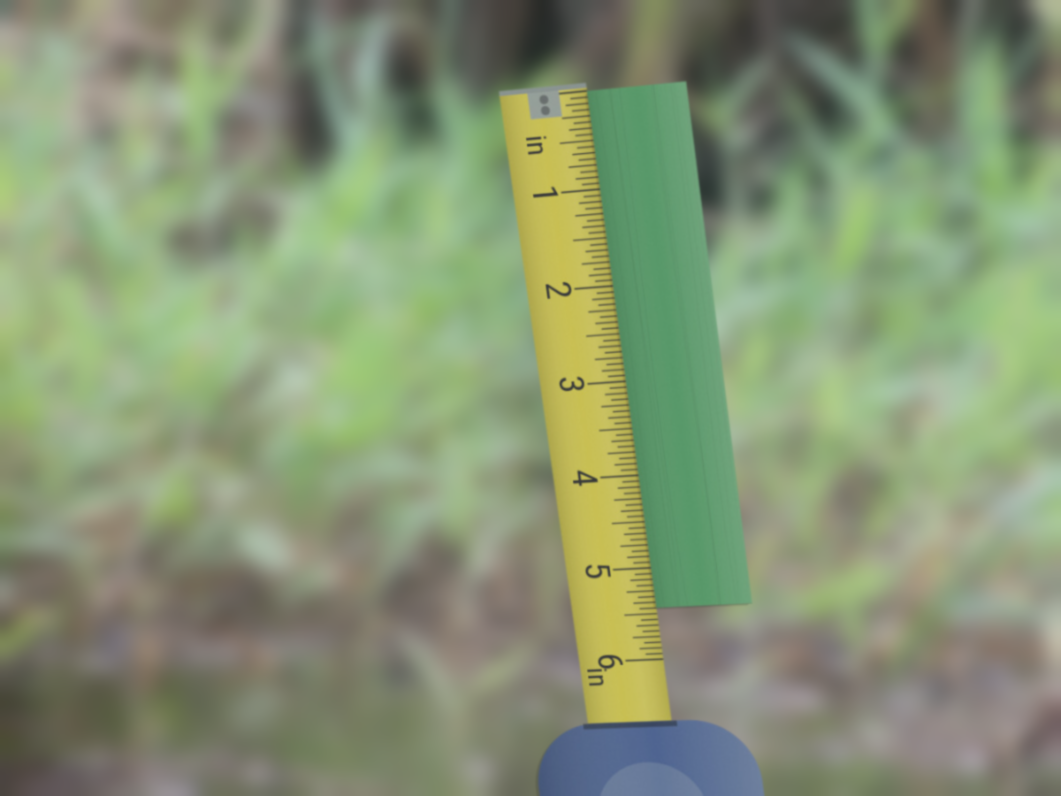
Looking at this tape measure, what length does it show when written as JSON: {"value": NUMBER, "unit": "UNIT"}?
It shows {"value": 5.4375, "unit": "in"}
